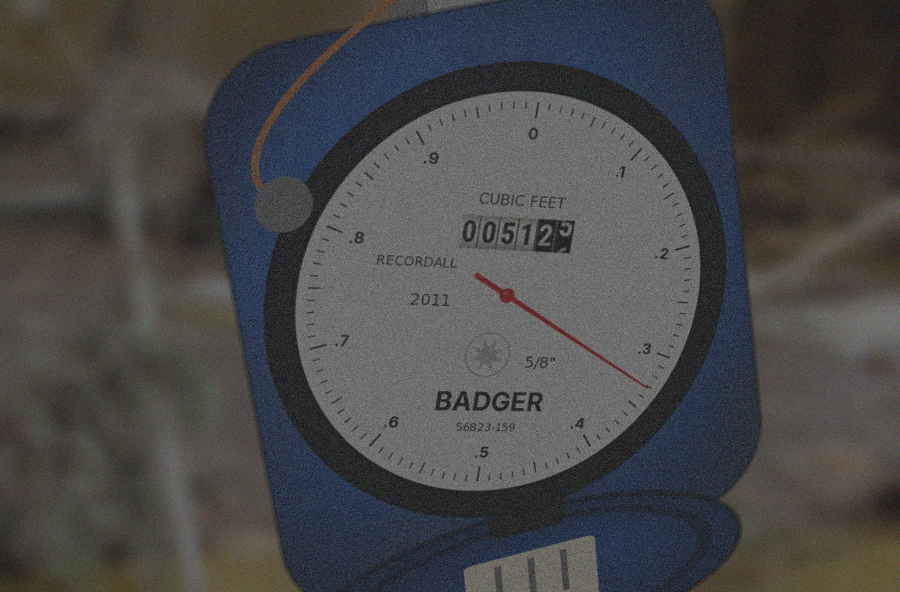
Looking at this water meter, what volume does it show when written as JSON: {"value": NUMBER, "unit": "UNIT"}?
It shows {"value": 5125.33, "unit": "ft³"}
